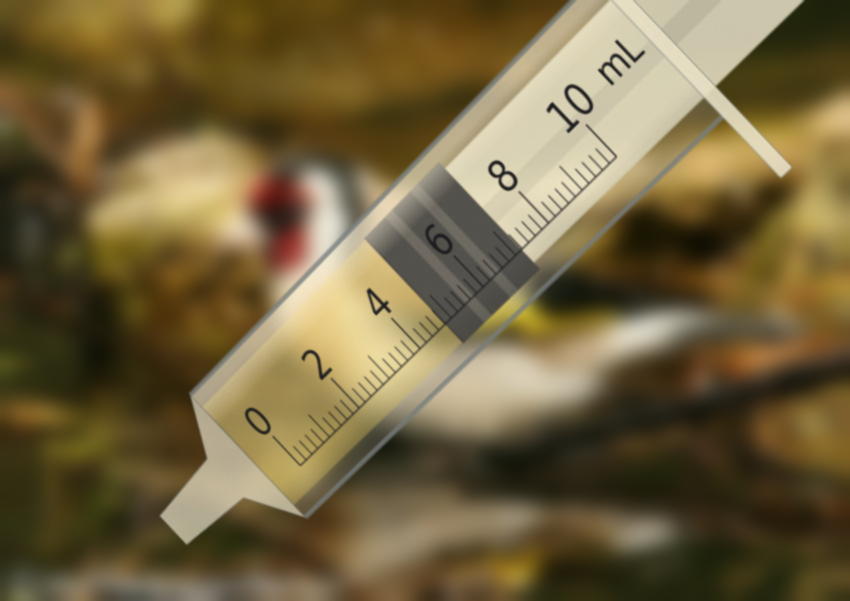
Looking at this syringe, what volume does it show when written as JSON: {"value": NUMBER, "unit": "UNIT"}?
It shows {"value": 4.8, "unit": "mL"}
